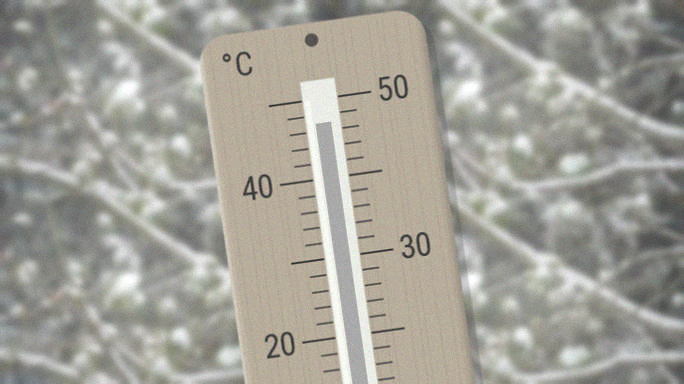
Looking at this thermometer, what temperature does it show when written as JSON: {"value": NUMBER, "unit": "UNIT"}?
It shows {"value": 47, "unit": "°C"}
